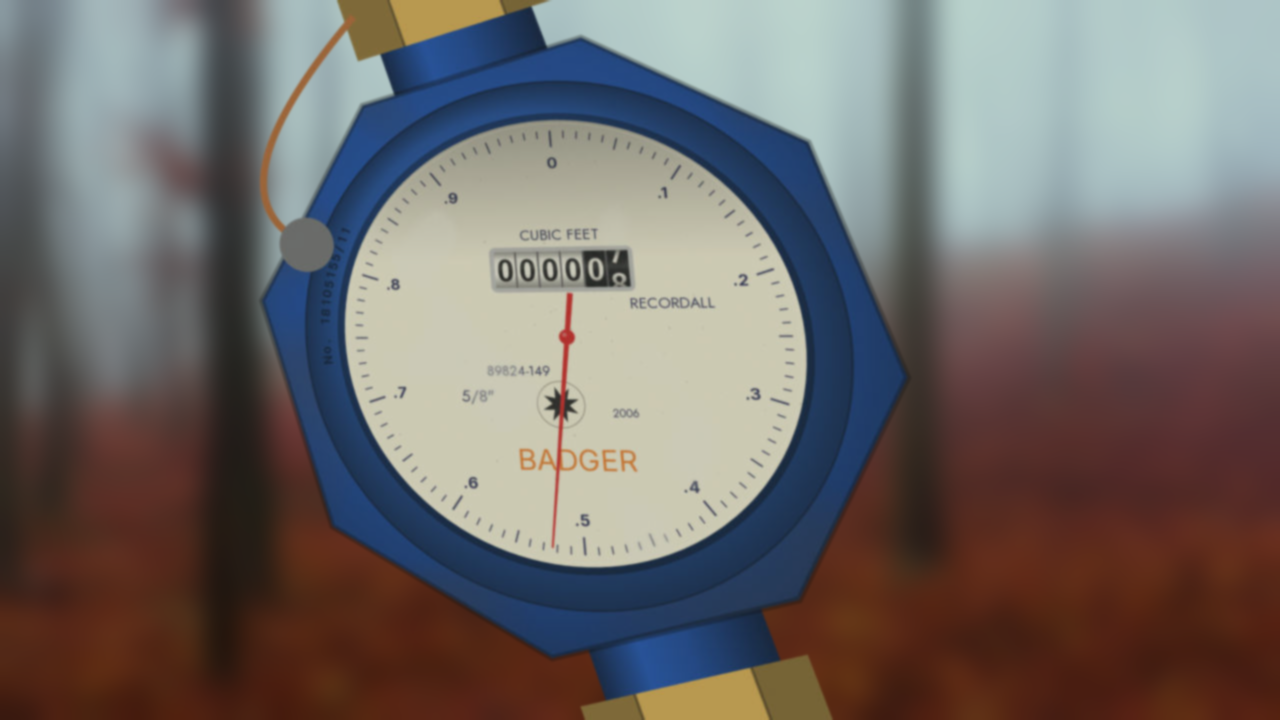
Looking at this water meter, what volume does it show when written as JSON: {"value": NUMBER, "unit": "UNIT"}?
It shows {"value": 7.52, "unit": "ft³"}
